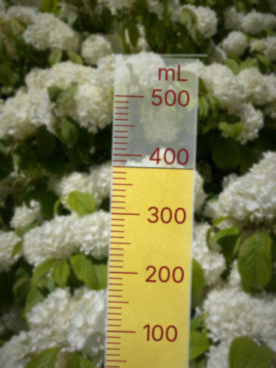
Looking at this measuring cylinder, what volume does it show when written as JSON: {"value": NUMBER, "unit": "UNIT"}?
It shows {"value": 380, "unit": "mL"}
